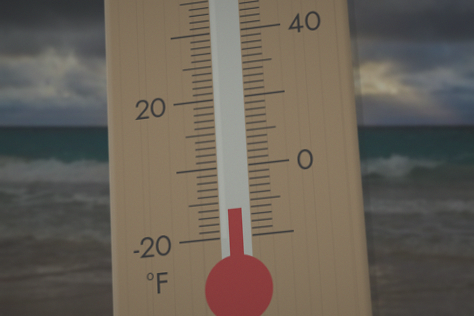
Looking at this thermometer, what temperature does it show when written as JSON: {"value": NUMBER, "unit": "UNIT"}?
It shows {"value": -12, "unit": "°F"}
